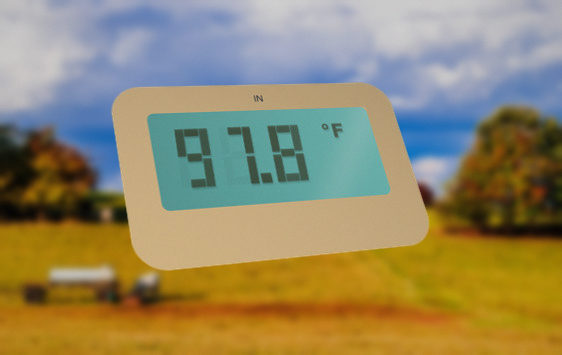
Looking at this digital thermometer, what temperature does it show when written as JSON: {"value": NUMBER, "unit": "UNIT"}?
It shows {"value": 97.8, "unit": "°F"}
